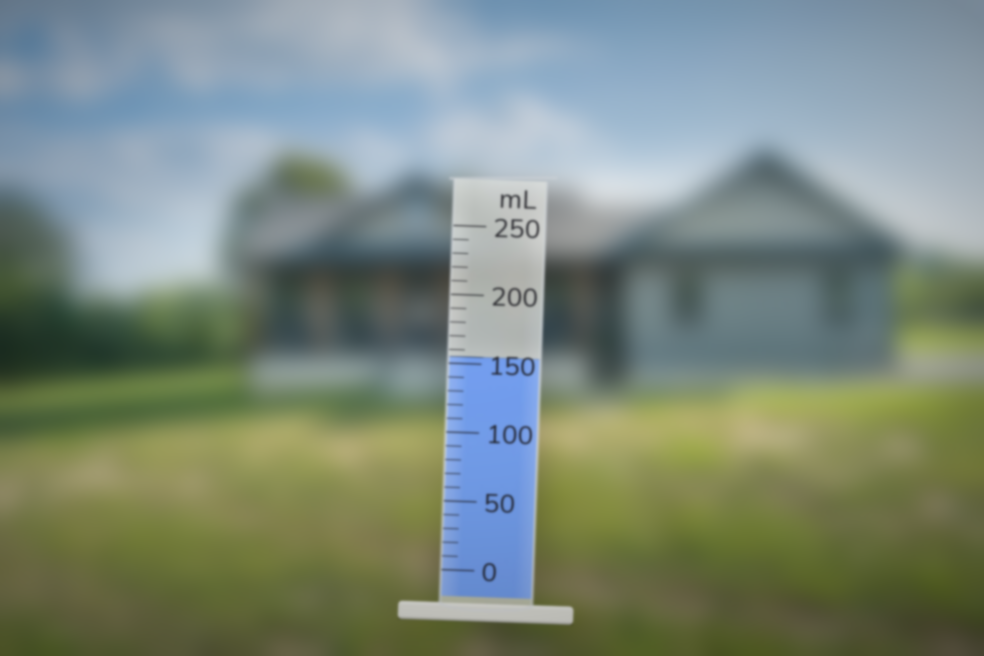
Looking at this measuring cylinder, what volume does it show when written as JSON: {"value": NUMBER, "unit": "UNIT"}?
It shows {"value": 155, "unit": "mL"}
